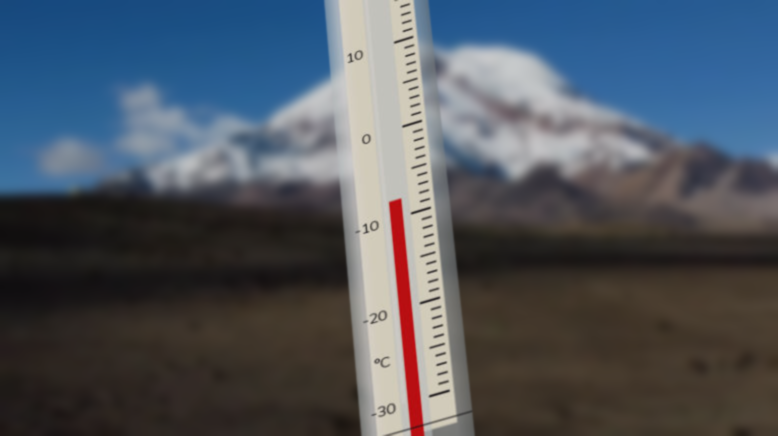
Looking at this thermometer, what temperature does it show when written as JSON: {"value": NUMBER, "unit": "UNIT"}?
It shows {"value": -8, "unit": "°C"}
